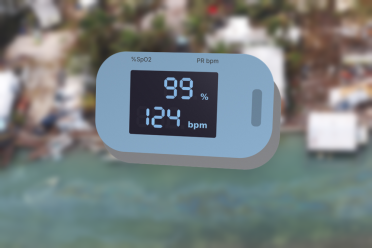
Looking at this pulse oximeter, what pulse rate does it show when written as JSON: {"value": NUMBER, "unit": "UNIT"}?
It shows {"value": 124, "unit": "bpm"}
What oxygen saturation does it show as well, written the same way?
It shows {"value": 99, "unit": "%"}
